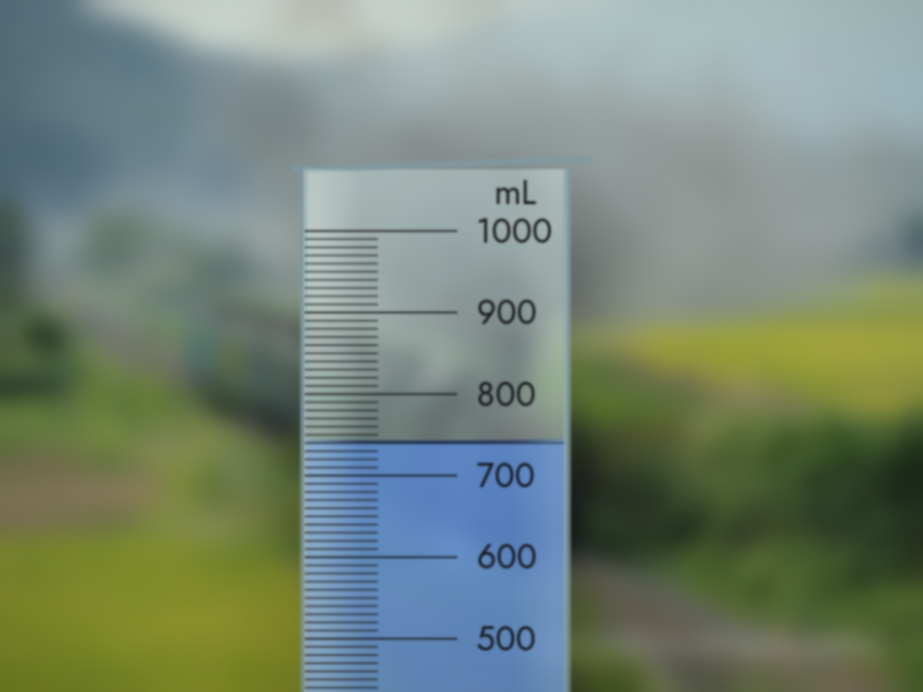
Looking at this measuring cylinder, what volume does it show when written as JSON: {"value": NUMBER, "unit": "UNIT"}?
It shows {"value": 740, "unit": "mL"}
